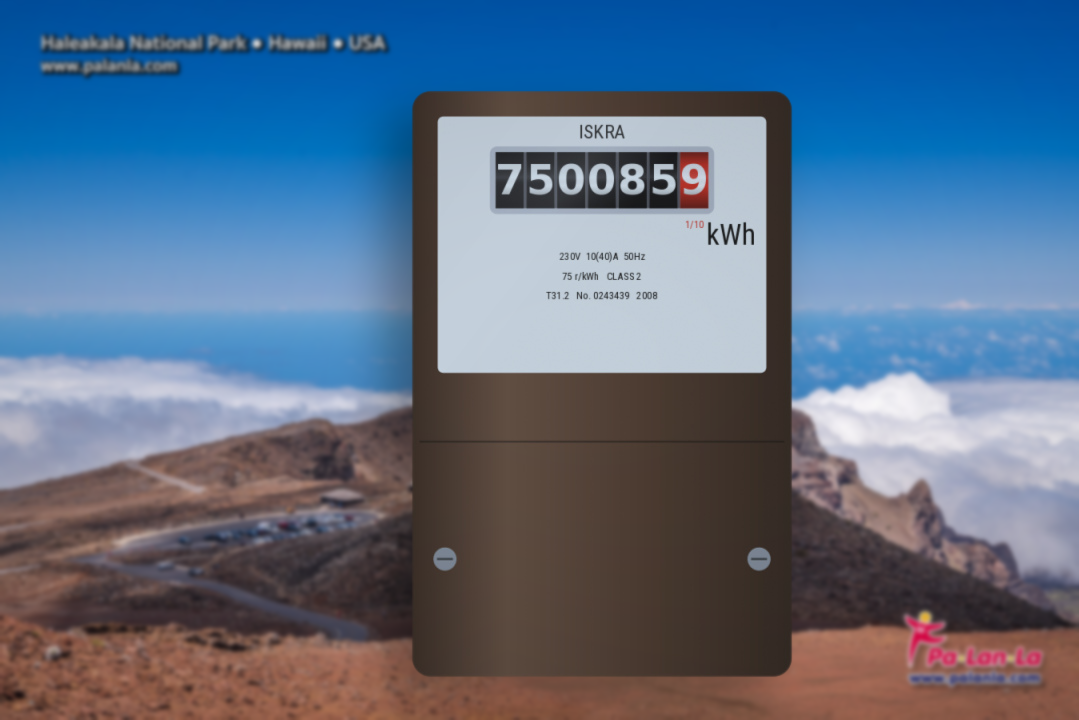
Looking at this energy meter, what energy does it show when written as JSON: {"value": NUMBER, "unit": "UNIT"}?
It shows {"value": 750085.9, "unit": "kWh"}
